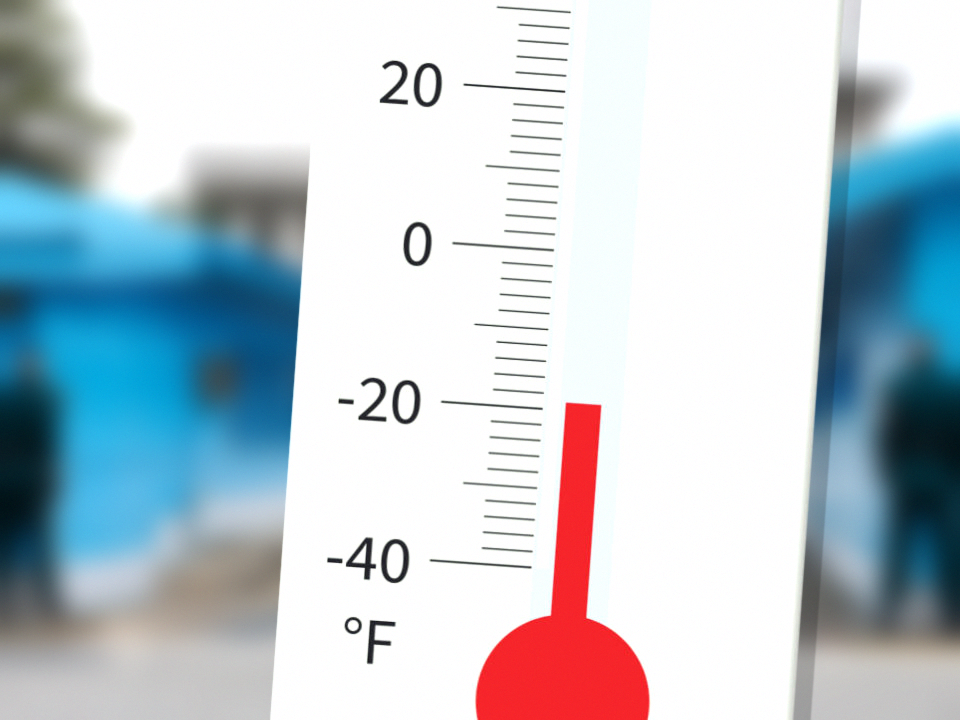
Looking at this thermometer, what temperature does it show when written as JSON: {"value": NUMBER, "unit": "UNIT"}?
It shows {"value": -19, "unit": "°F"}
